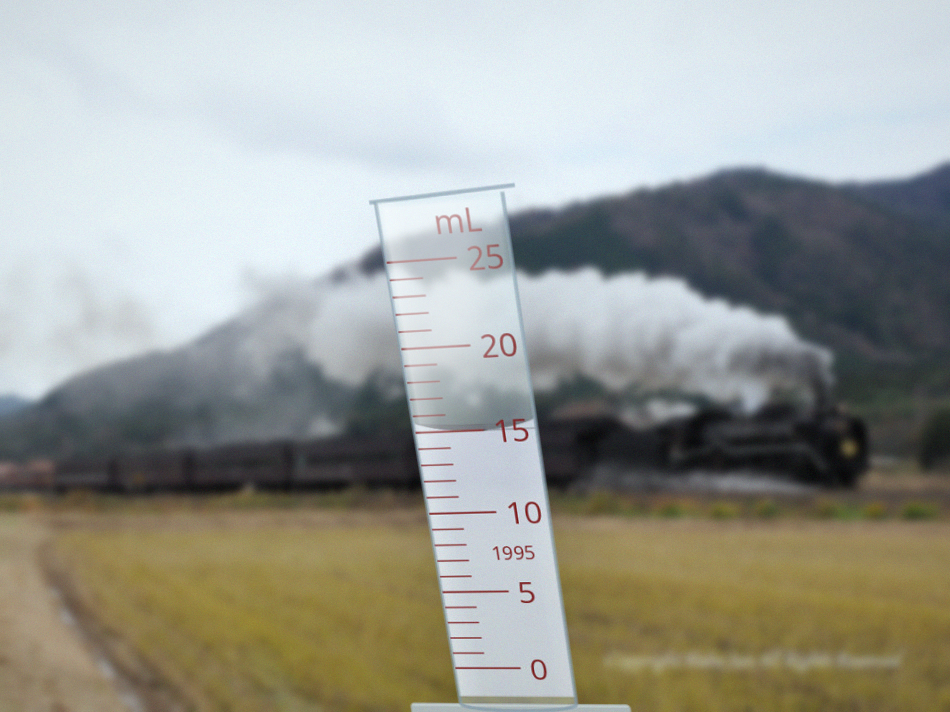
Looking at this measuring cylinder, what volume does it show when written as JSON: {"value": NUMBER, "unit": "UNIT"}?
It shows {"value": 15, "unit": "mL"}
